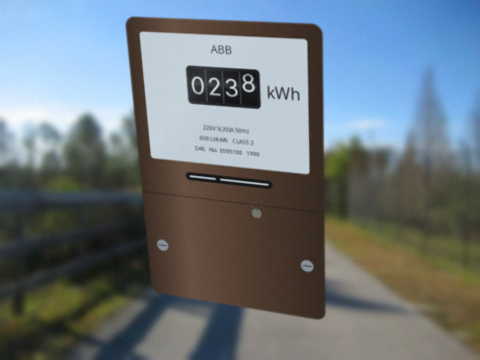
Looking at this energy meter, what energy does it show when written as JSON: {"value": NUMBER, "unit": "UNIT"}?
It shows {"value": 238, "unit": "kWh"}
